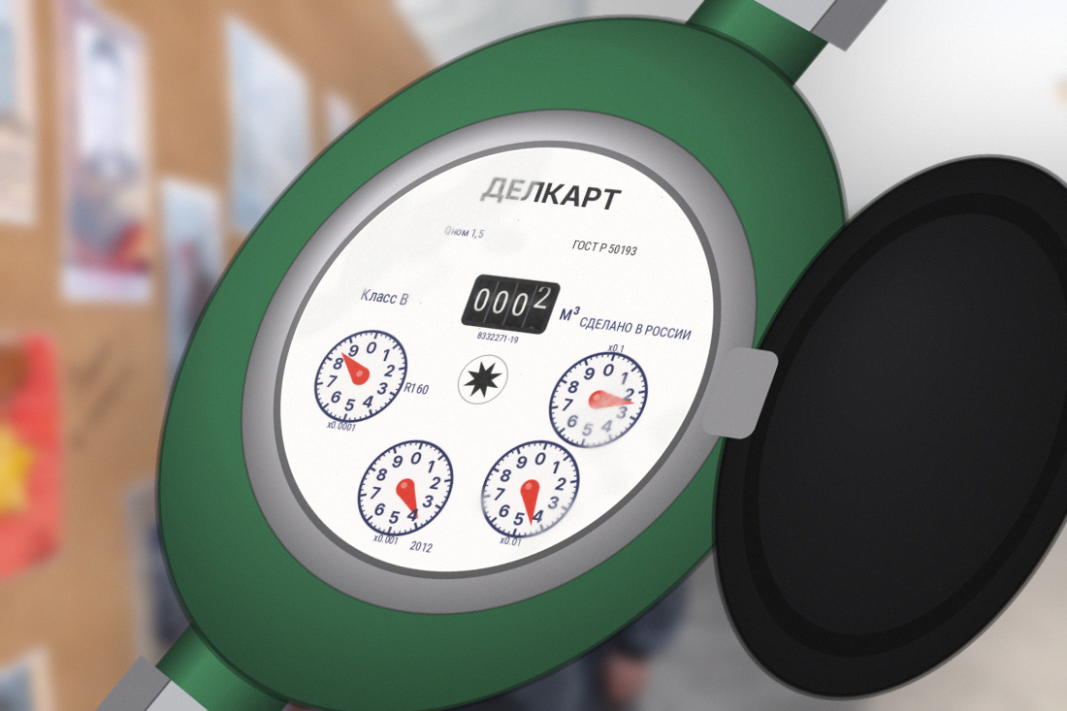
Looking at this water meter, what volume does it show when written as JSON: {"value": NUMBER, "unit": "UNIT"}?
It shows {"value": 2.2438, "unit": "m³"}
